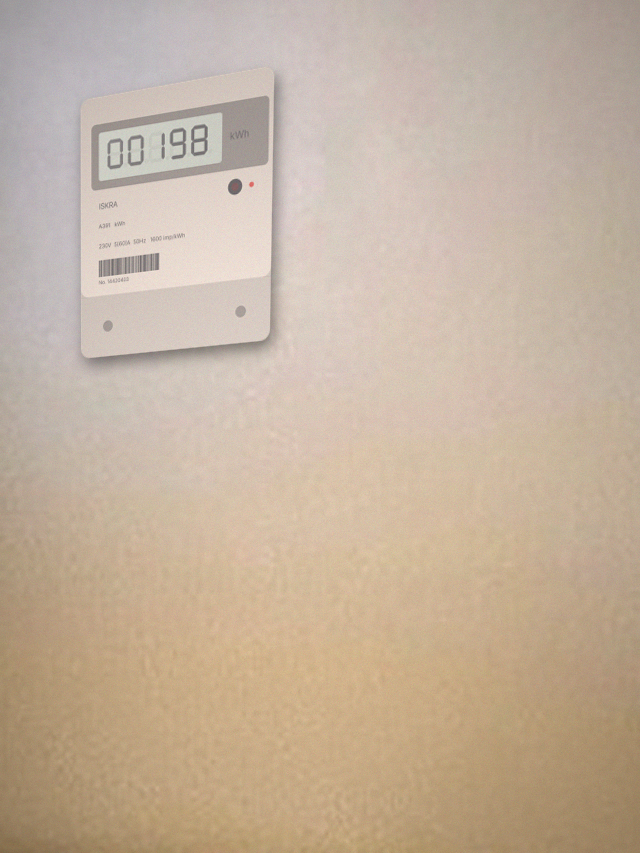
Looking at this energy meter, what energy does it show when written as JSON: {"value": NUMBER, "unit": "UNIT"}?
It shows {"value": 198, "unit": "kWh"}
